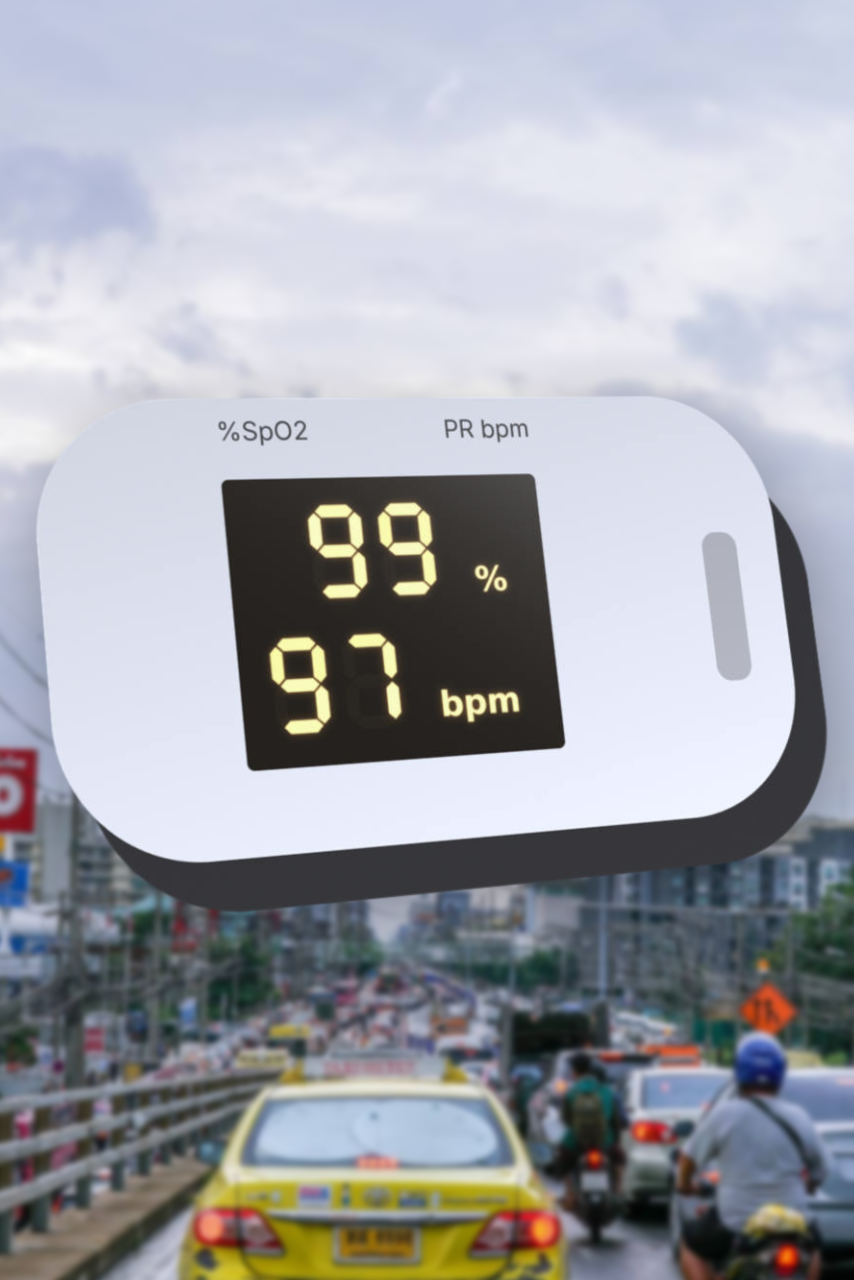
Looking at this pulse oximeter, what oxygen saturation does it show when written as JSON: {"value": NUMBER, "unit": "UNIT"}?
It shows {"value": 99, "unit": "%"}
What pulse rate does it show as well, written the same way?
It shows {"value": 97, "unit": "bpm"}
